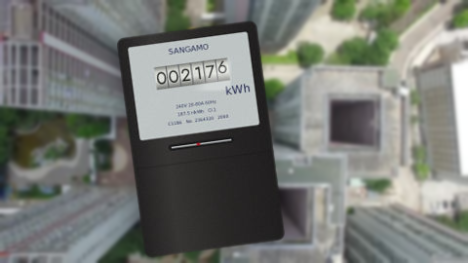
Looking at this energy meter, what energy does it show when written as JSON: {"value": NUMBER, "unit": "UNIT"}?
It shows {"value": 2176, "unit": "kWh"}
